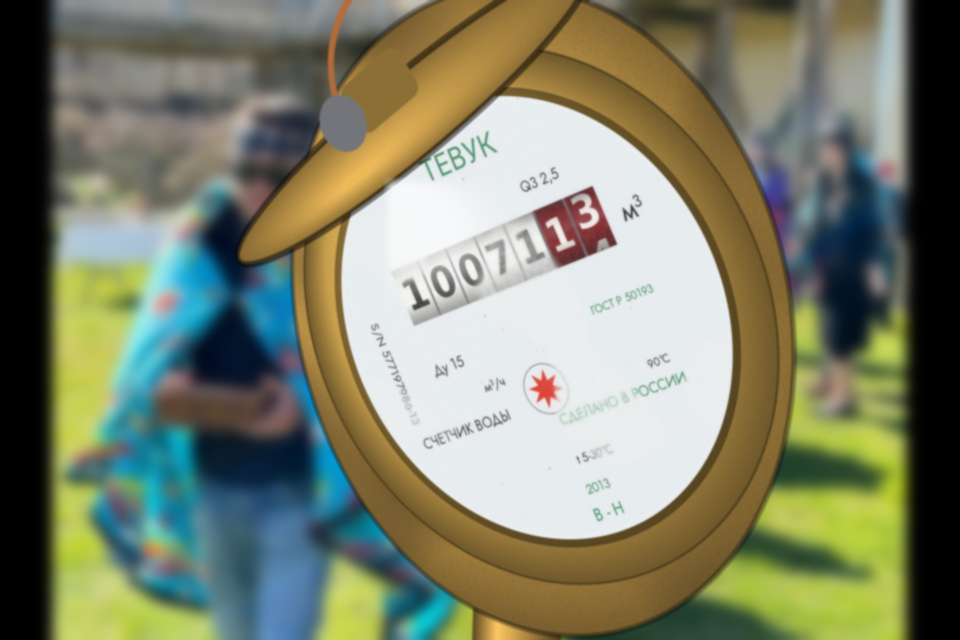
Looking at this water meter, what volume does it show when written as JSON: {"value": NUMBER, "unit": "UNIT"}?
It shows {"value": 10071.13, "unit": "m³"}
